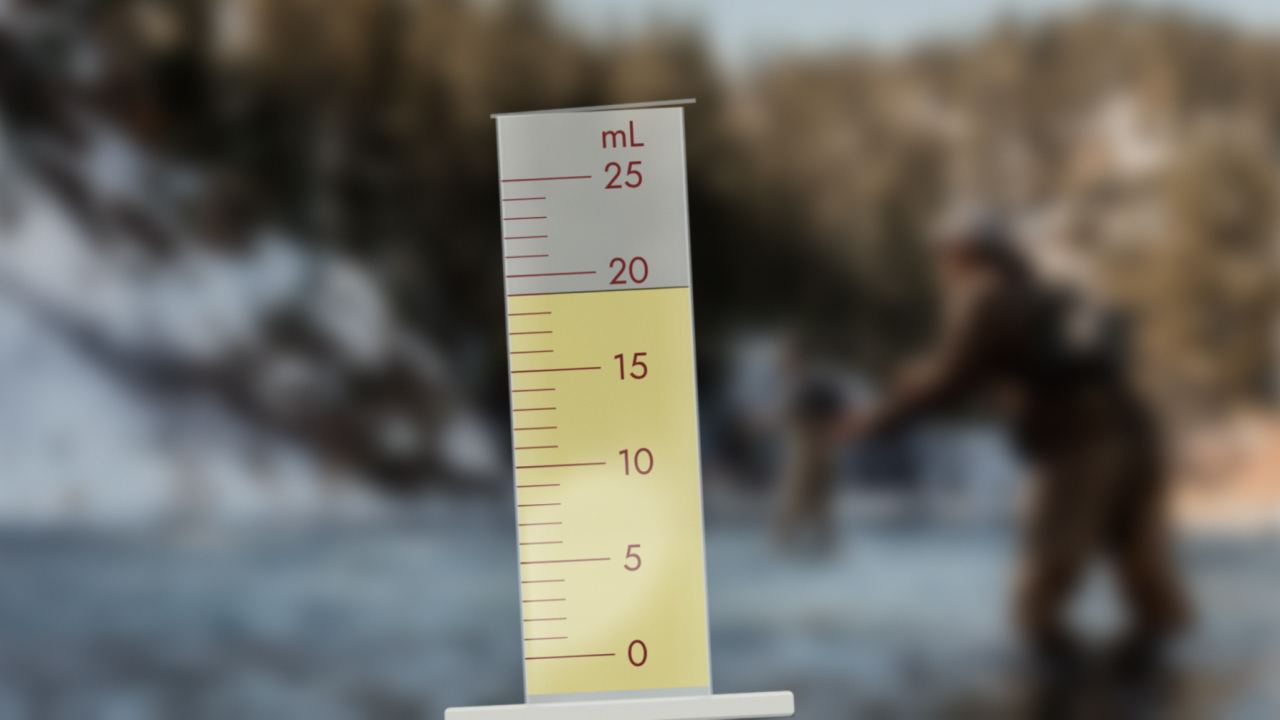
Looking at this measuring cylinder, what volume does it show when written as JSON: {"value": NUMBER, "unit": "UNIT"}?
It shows {"value": 19, "unit": "mL"}
